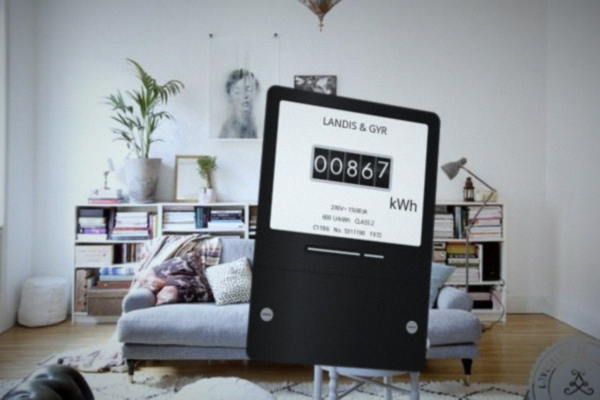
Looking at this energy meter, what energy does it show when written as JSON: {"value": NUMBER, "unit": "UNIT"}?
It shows {"value": 867, "unit": "kWh"}
